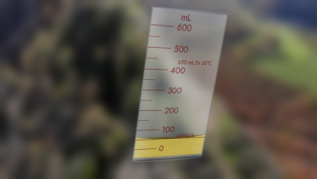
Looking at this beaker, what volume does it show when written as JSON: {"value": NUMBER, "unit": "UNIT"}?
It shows {"value": 50, "unit": "mL"}
